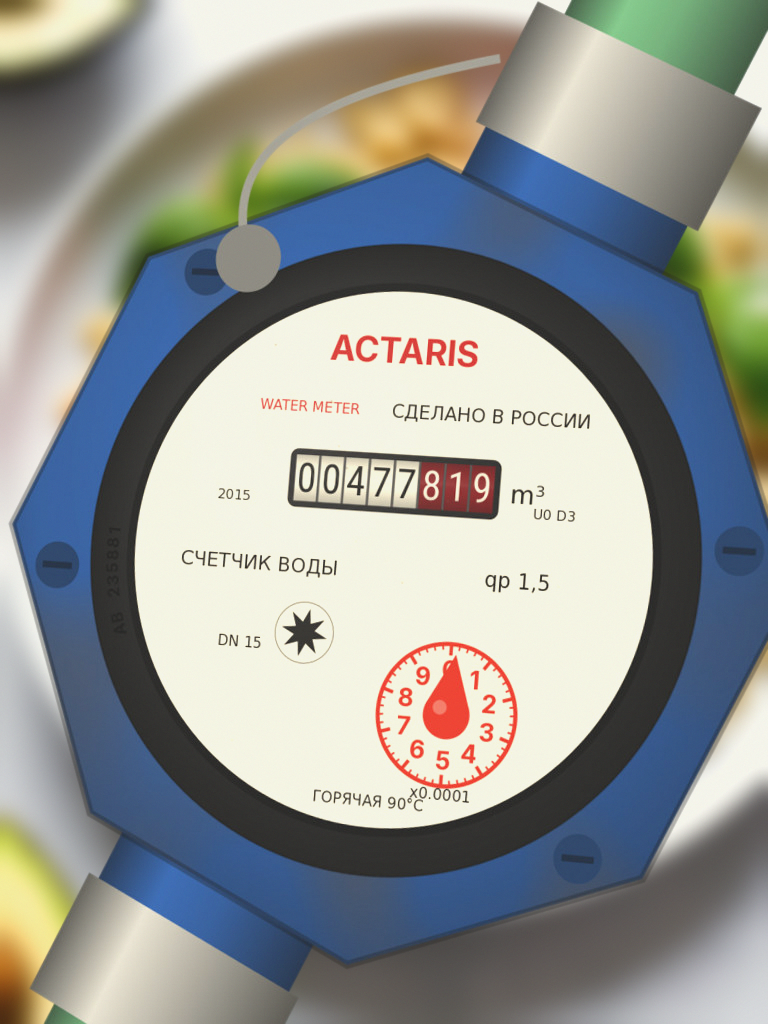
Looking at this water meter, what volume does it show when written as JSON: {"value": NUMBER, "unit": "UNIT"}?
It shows {"value": 477.8190, "unit": "m³"}
